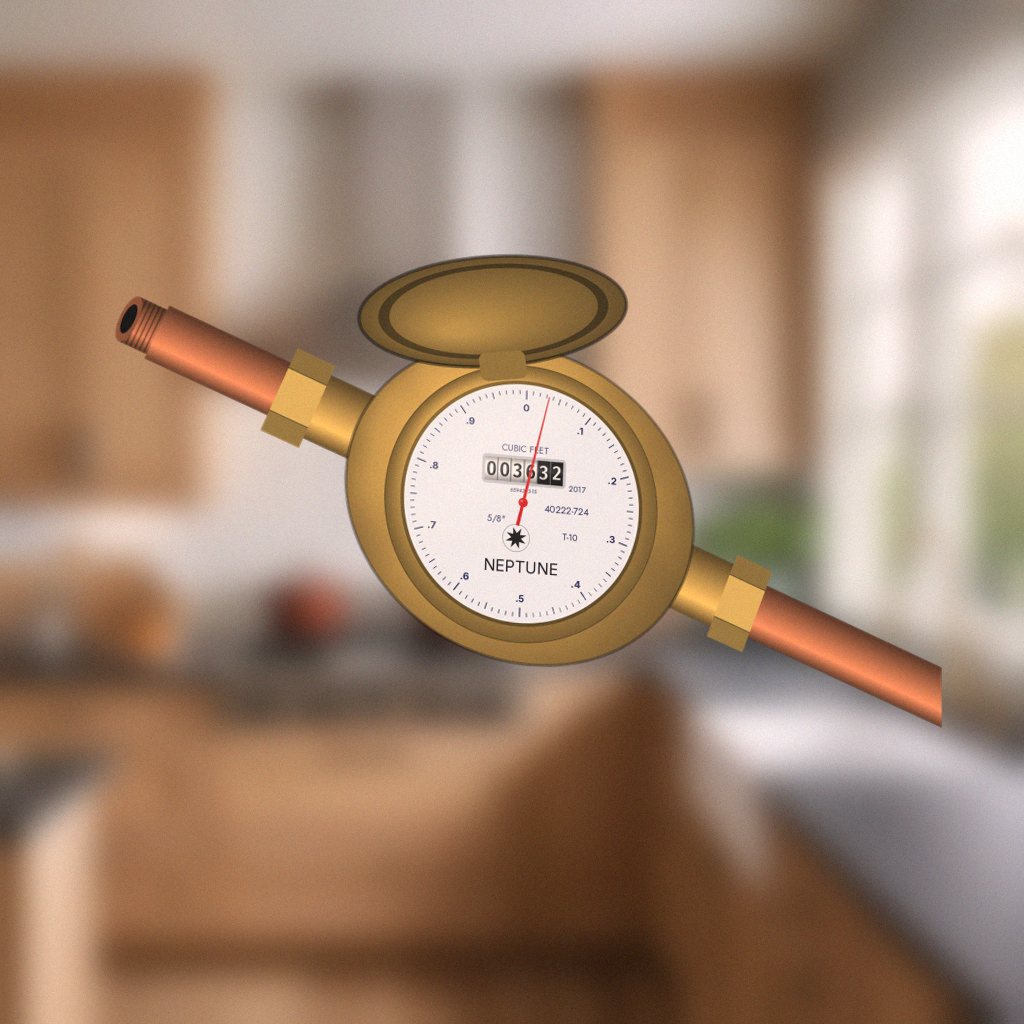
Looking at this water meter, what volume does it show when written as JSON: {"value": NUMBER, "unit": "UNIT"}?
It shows {"value": 3632.03, "unit": "ft³"}
